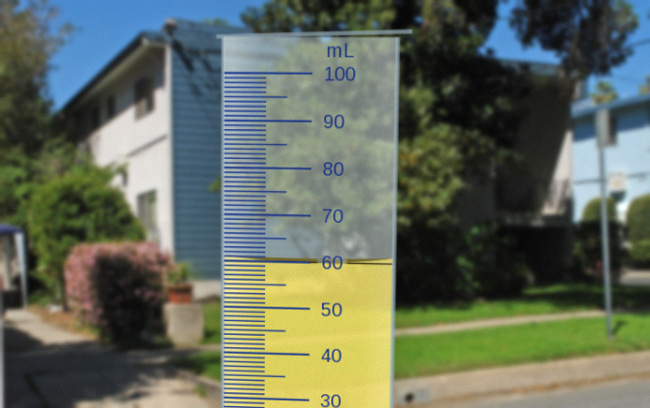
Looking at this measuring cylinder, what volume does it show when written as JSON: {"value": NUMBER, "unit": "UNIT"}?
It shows {"value": 60, "unit": "mL"}
